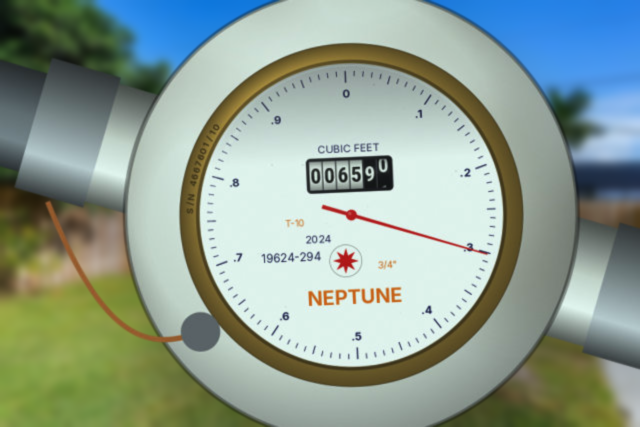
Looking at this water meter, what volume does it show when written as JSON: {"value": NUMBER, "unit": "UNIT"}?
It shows {"value": 6590.30, "unit": "ft³"}
